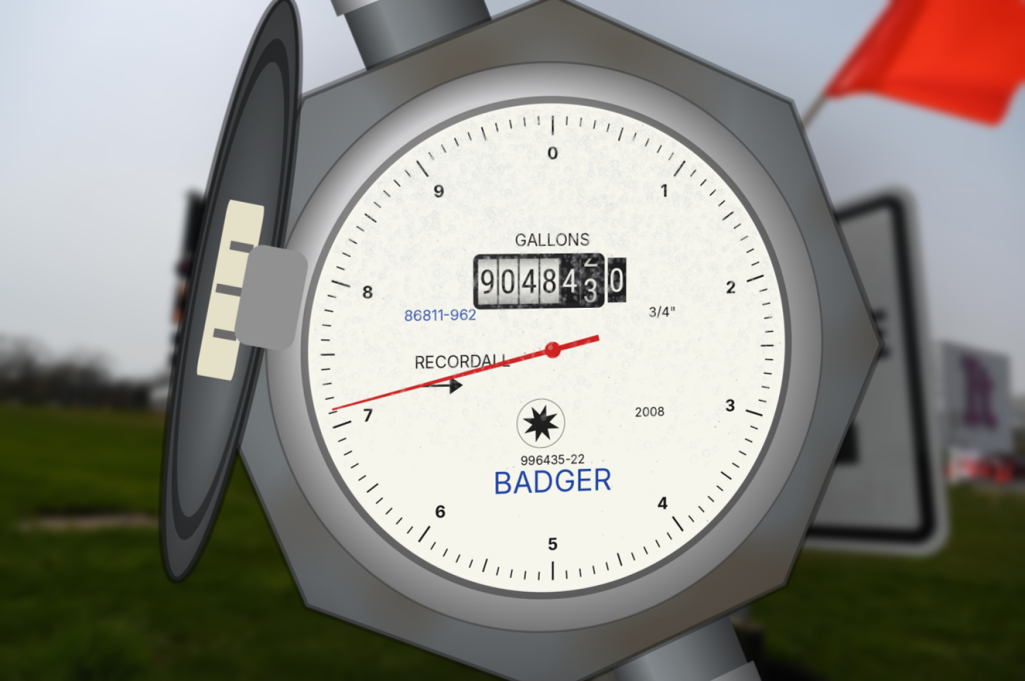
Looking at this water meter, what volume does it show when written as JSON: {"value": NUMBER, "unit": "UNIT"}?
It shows {"value": 9048427.1, "unit": "gal"}
